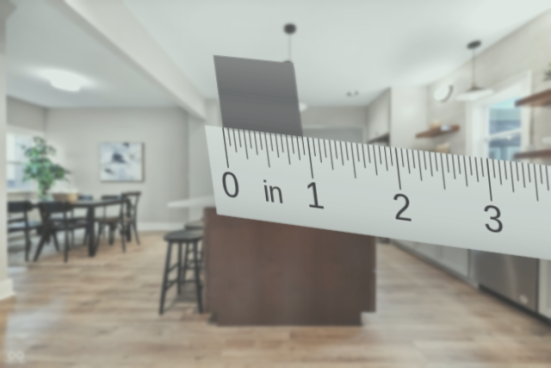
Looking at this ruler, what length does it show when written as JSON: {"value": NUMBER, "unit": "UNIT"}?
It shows {"value": 0.9375, "unit": "in"}
